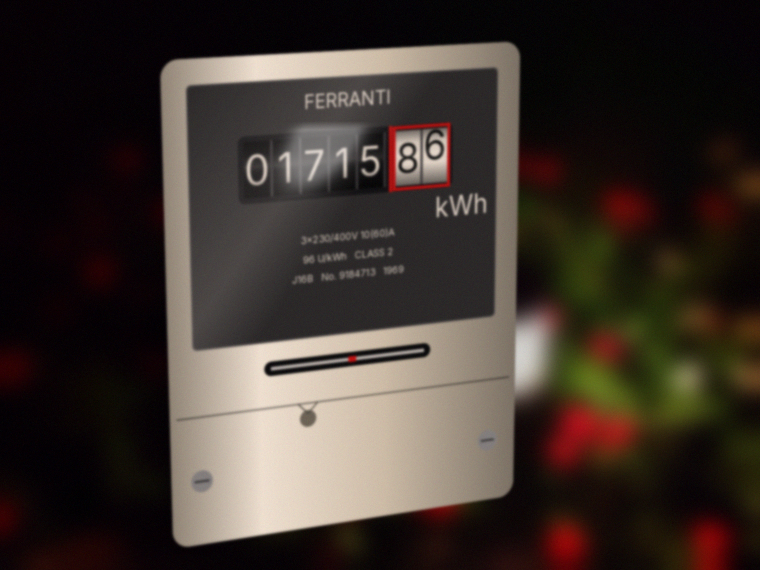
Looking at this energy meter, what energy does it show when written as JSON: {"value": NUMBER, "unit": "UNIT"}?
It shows {"value": 1715.86, "unit": "kWh"}
